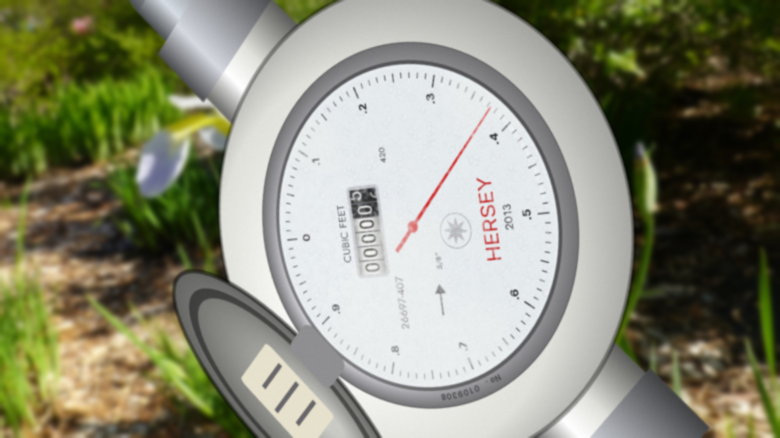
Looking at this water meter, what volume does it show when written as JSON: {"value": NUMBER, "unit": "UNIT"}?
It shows {"value": 5.37, "unit": "ft³"}
